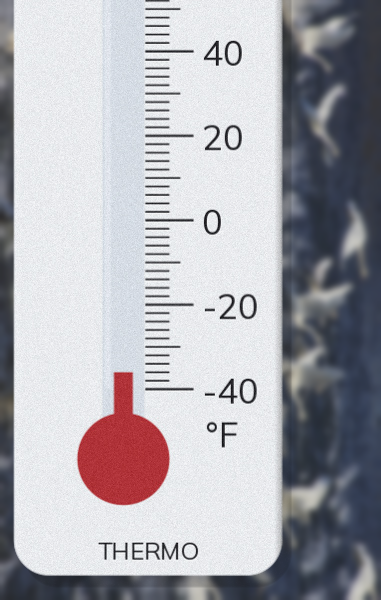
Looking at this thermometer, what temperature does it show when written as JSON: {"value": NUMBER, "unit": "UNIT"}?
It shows {"value": -36, "unit": "°F"}
